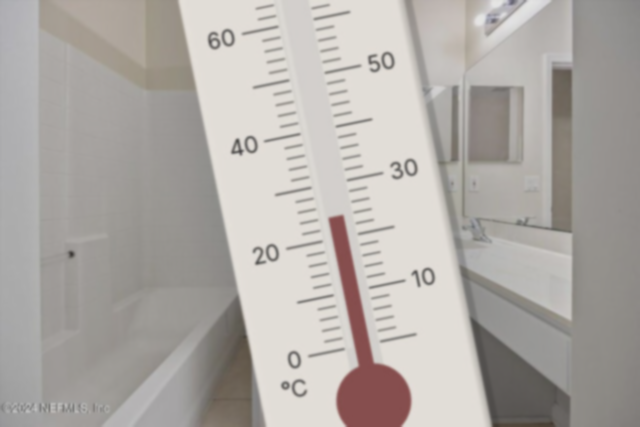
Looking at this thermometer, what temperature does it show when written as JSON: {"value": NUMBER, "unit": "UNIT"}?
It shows {"value": 24, "unit": "°C"}
